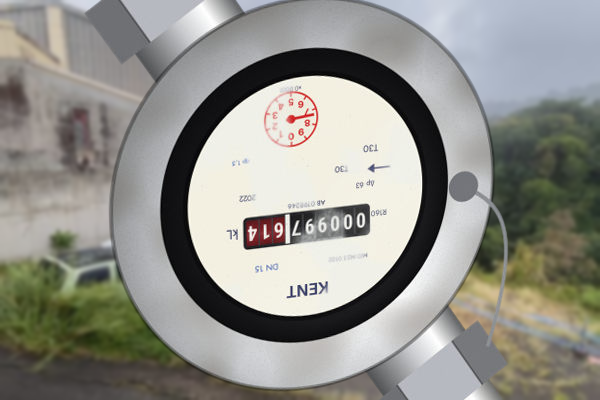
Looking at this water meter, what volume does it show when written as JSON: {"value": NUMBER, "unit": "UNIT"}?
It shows {"value": 997.6147, "unit": "kL"}
